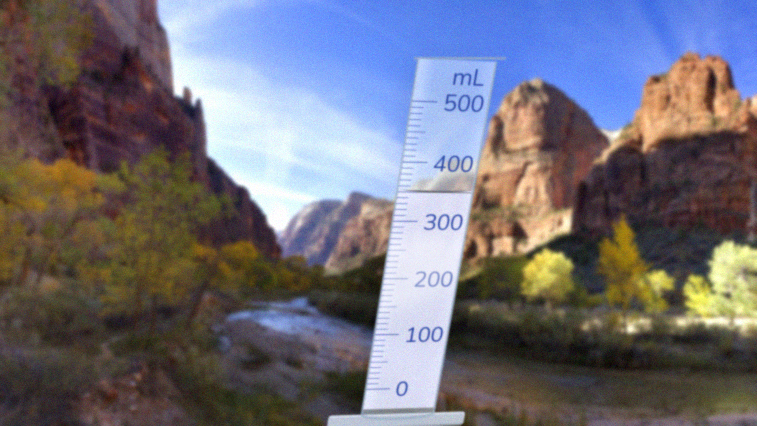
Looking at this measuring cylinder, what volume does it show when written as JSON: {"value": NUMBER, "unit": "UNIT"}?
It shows {"value": 350, "unit": "mL"}
